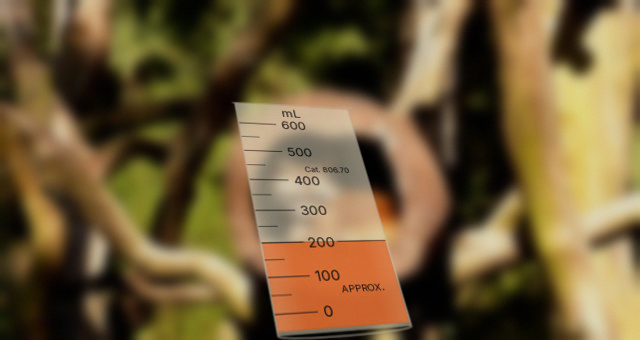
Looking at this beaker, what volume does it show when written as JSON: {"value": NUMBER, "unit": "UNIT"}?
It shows {"value": 200, "unit": "mL"}
